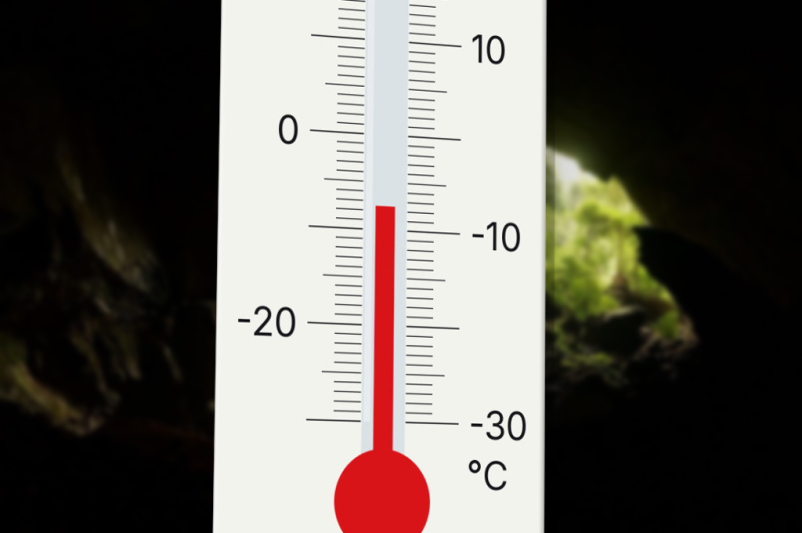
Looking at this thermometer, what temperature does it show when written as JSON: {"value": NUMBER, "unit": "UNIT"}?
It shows {"value": -7.5, "unit": "°C"}
